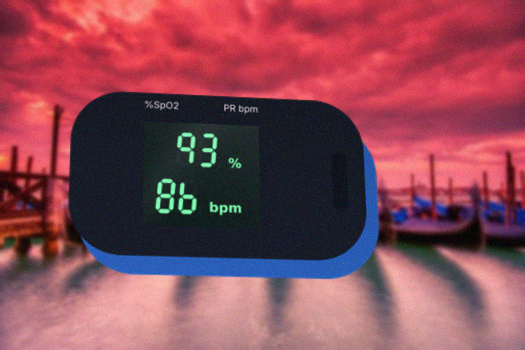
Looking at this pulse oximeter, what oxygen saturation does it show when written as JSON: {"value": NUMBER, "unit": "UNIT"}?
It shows {"value": 93, "unit": "%"}
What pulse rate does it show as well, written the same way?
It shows {"value": 86, "unit": "bpm"}
